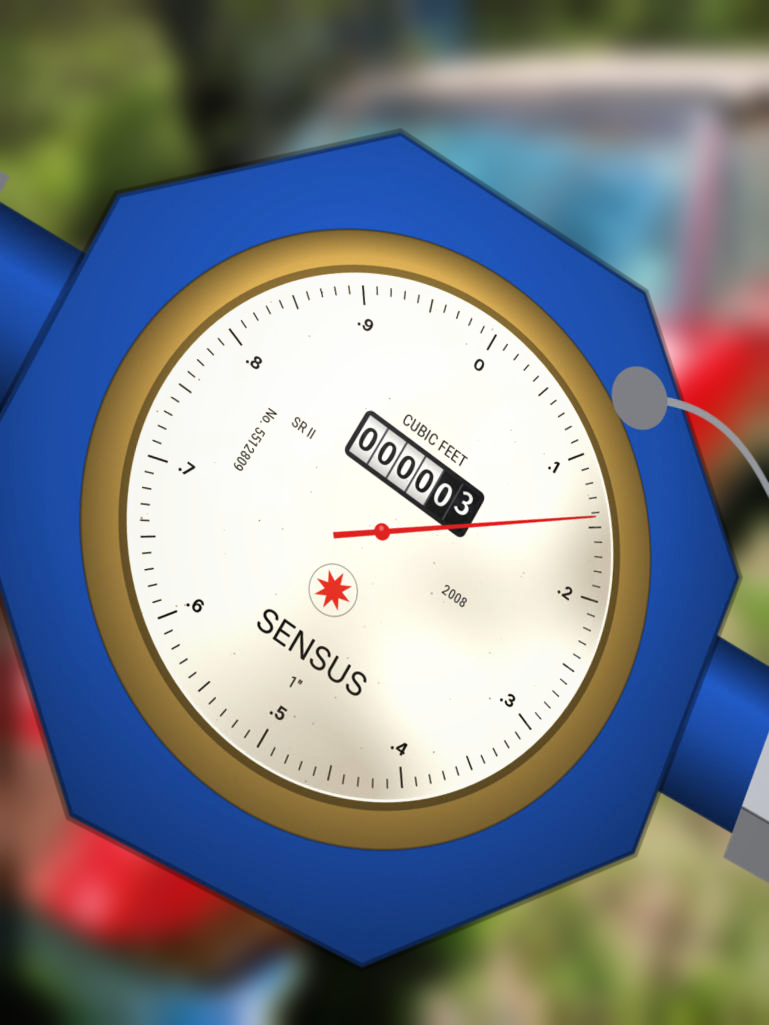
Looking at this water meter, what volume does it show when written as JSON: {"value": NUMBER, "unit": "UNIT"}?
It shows {"value": 3.14, "unit": "ft³"}
